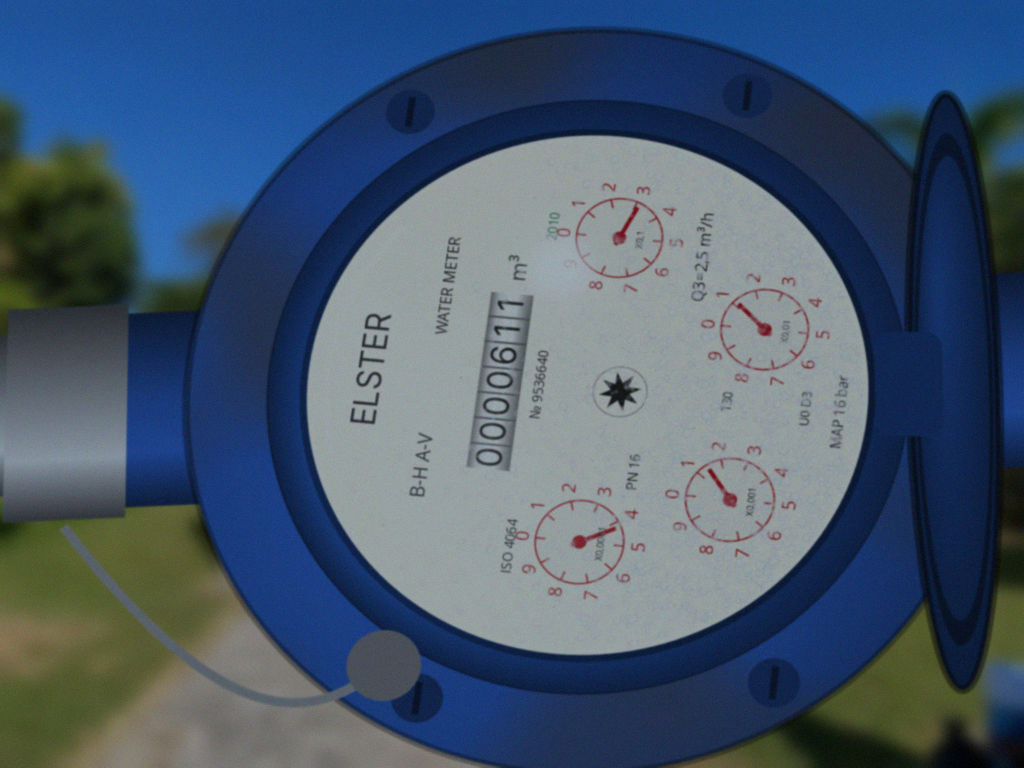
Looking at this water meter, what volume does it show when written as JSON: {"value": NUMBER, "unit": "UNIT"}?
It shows {"value": 611.3114, "unit": "m³"}
